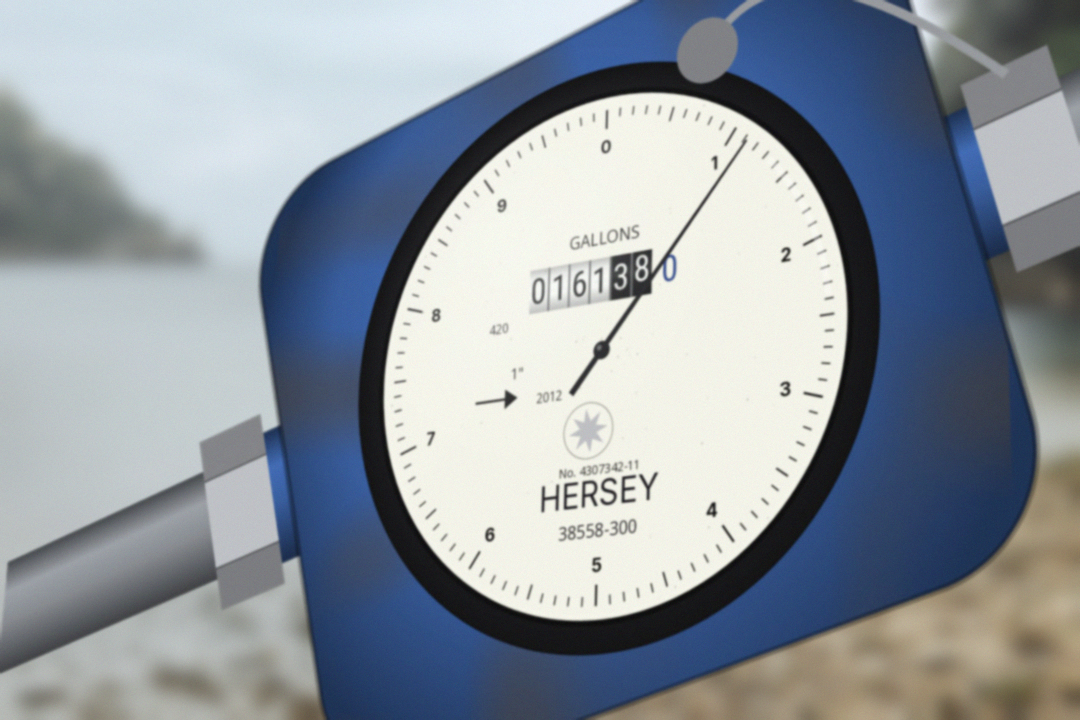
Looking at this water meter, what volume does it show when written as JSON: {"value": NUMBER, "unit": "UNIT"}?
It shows {"value": 161381.1, "unit": "gal"}
